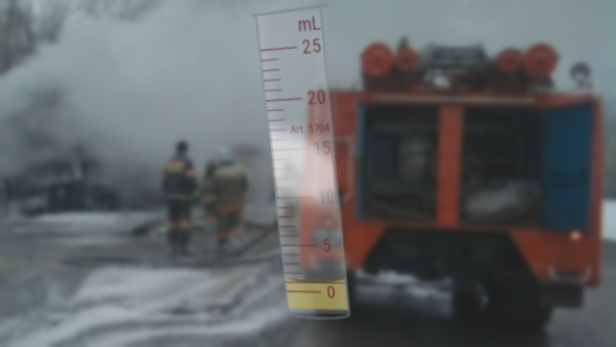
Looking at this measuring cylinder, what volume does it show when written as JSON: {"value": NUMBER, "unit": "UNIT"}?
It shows {"value": 1, "unit": "mL"}
